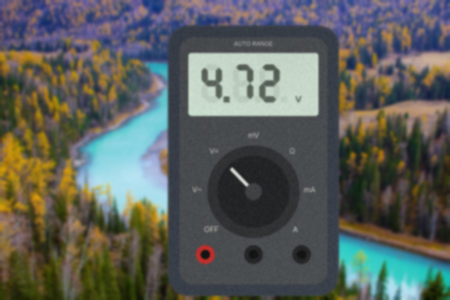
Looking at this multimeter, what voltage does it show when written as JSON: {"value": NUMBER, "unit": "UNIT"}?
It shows {"value": 4.72, "unit": "V"}
